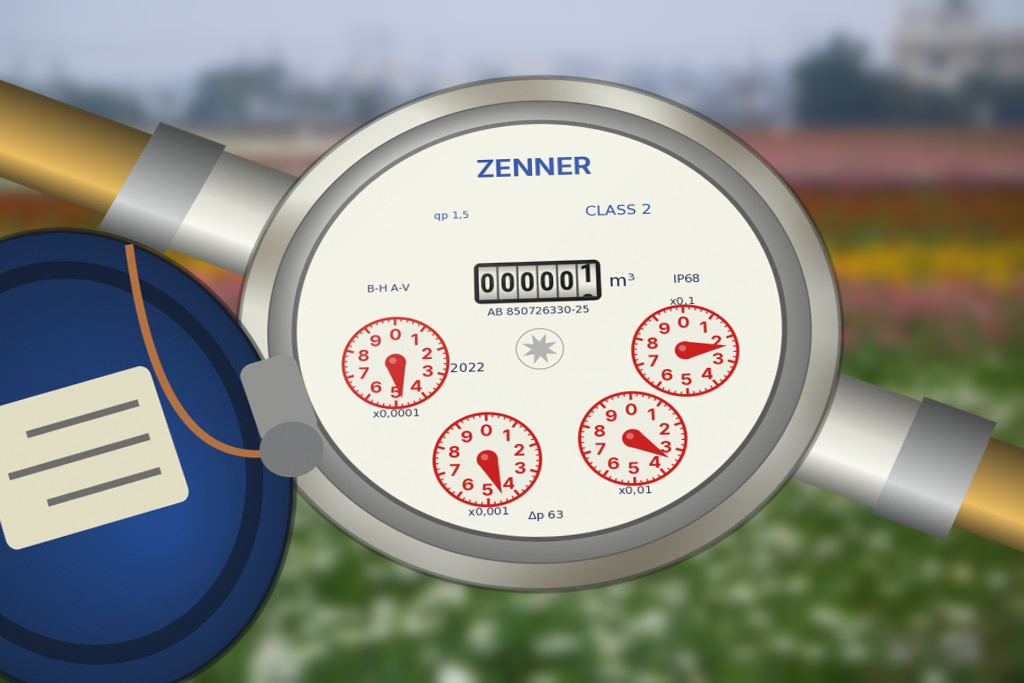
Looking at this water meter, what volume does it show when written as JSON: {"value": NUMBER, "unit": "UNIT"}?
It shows {"value": 1.2344, "unit": "m³"}
